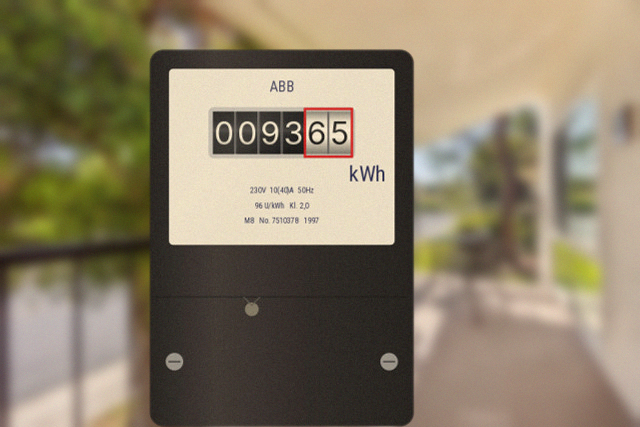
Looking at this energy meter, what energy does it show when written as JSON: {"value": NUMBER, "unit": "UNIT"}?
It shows {"value": 93.65, "unit": "kWh"}
